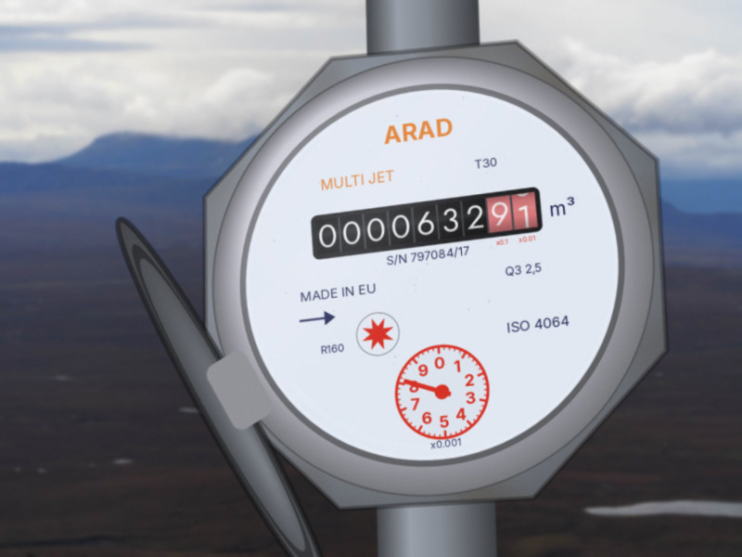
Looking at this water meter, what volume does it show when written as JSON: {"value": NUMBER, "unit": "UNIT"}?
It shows {"value": 632.908, "unit": "m³"}
